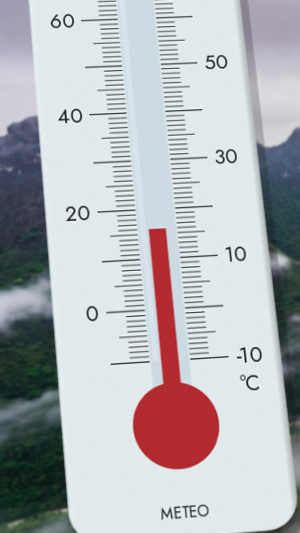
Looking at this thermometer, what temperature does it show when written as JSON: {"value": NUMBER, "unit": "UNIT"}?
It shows {"value": 16, "unit": "°C"}
